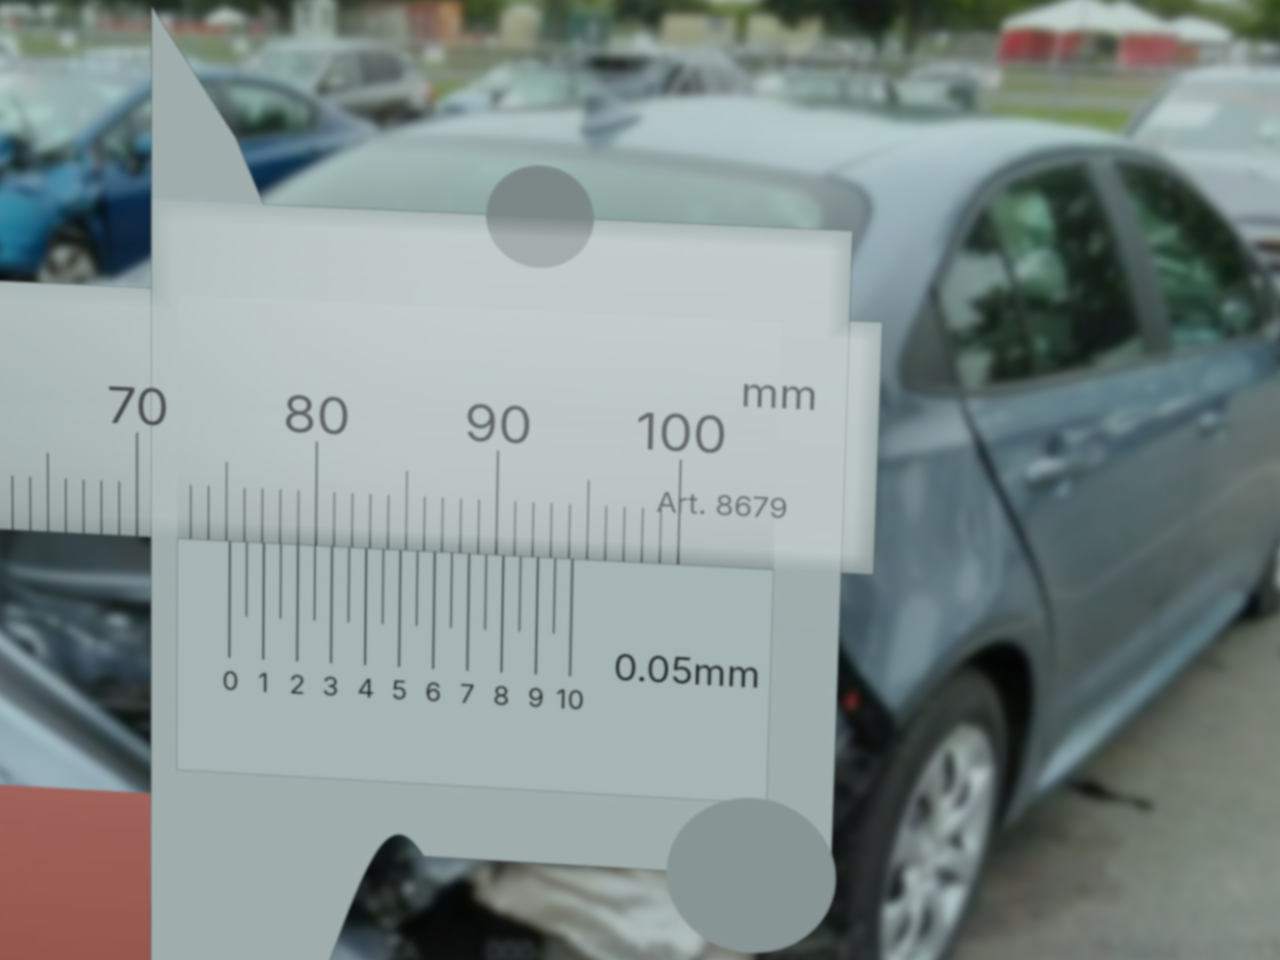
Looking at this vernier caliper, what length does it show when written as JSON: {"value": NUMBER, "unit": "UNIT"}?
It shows {"value": 75.2, "unit": "mm"}
